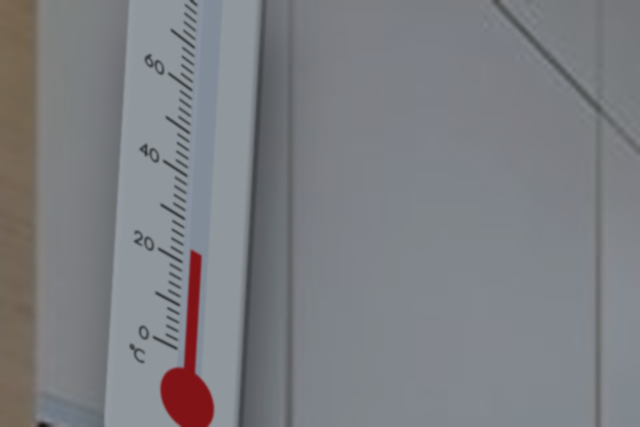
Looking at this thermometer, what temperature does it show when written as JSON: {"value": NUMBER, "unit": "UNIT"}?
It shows {"value": 24, "unit": "°C"}
